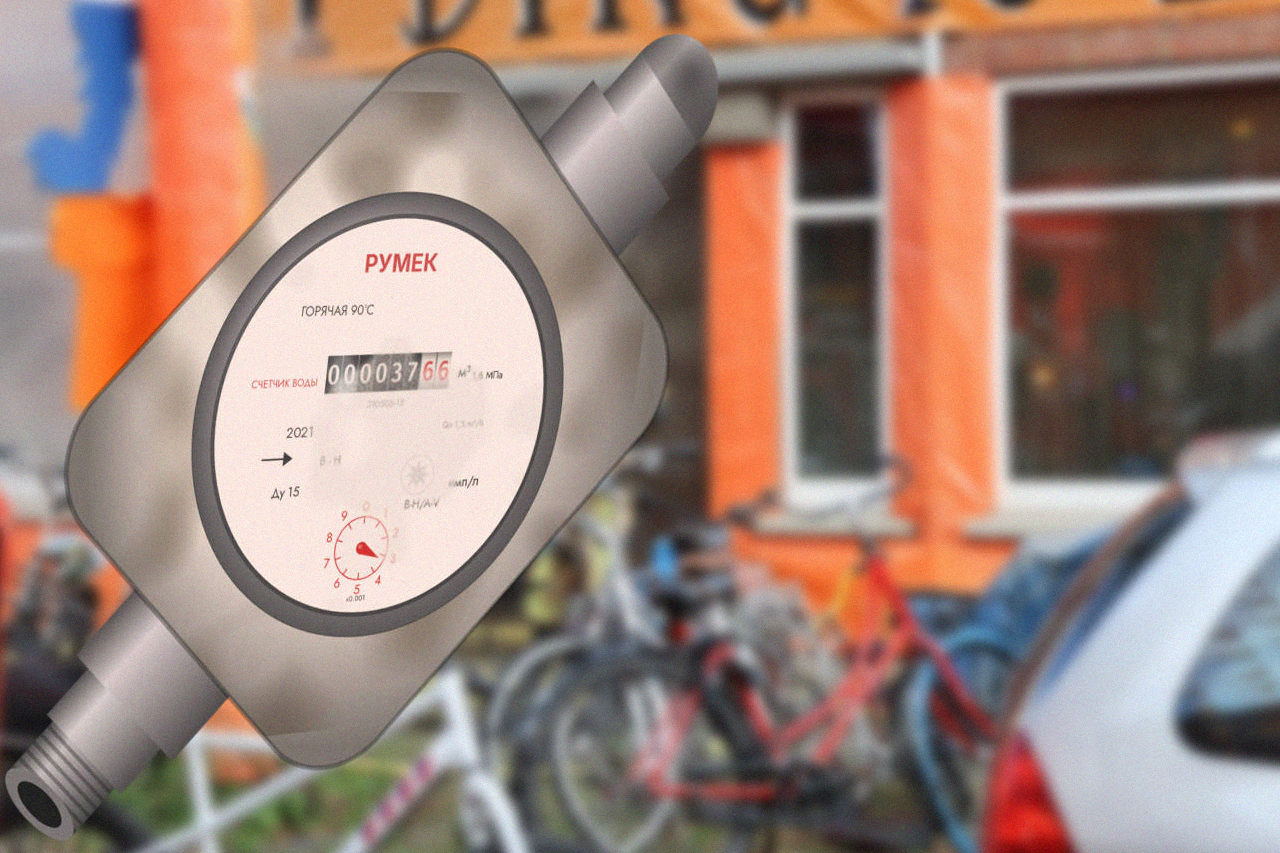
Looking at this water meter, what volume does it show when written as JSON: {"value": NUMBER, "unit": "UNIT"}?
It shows {"value": 37.663, "unit": "m³"}
